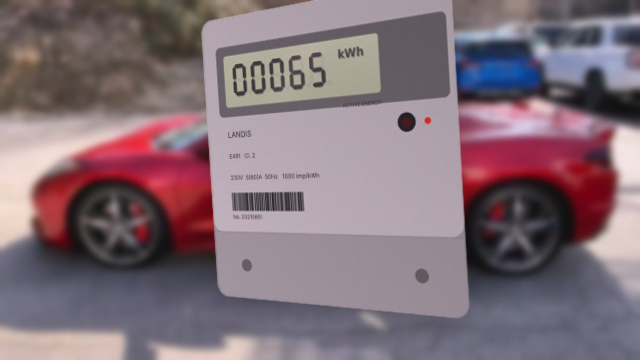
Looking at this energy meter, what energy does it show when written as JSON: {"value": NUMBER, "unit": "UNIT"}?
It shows {"value": 65, "unit": "kWh"}
